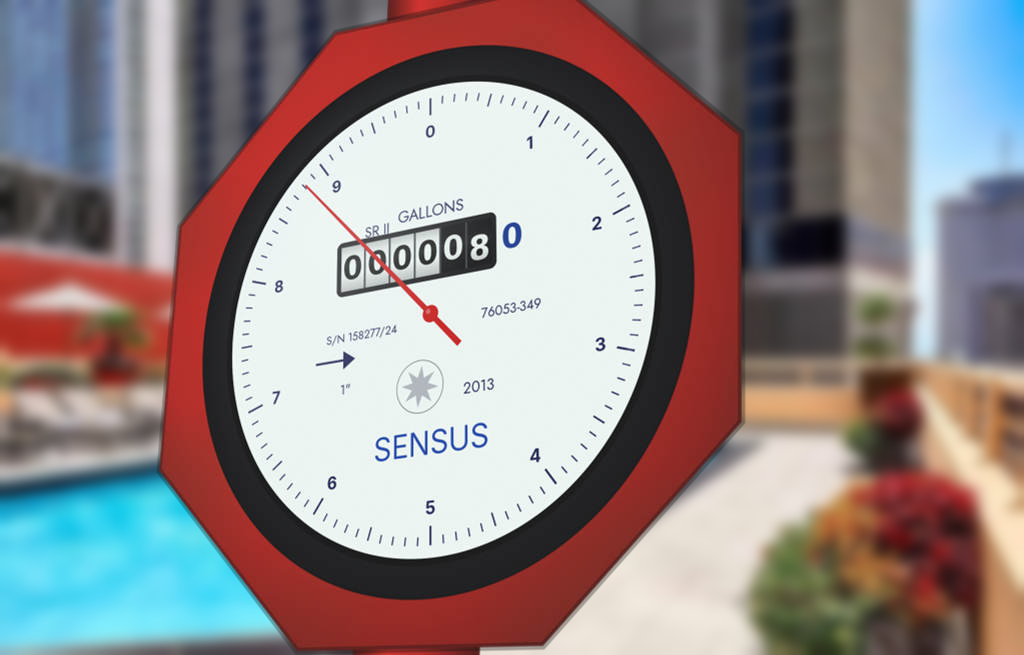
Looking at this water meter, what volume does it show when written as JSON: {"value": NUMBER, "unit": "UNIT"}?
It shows {"value": 78.8, "unit": "gal"}
